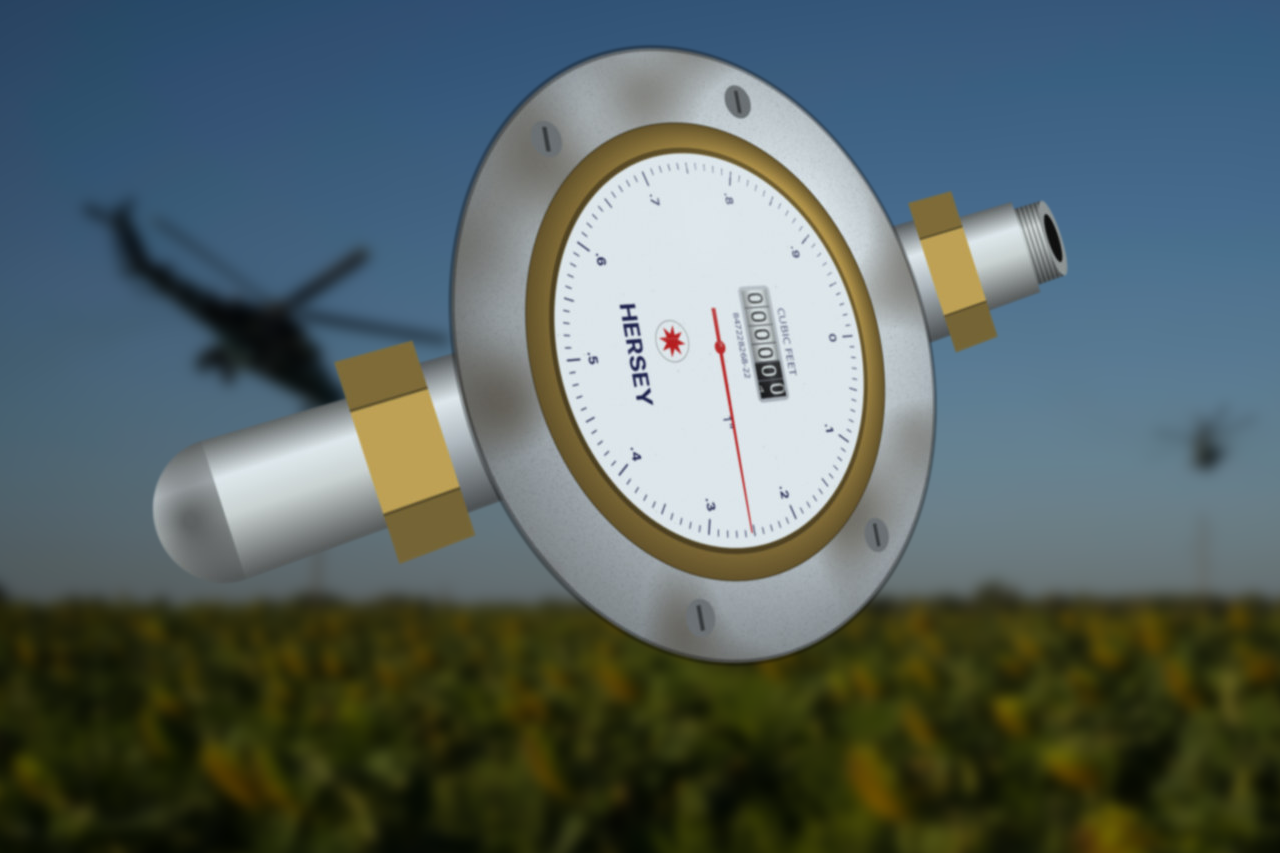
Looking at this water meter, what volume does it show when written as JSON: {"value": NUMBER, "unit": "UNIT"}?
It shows {"value": 0.25, "unit": "ft³"}
